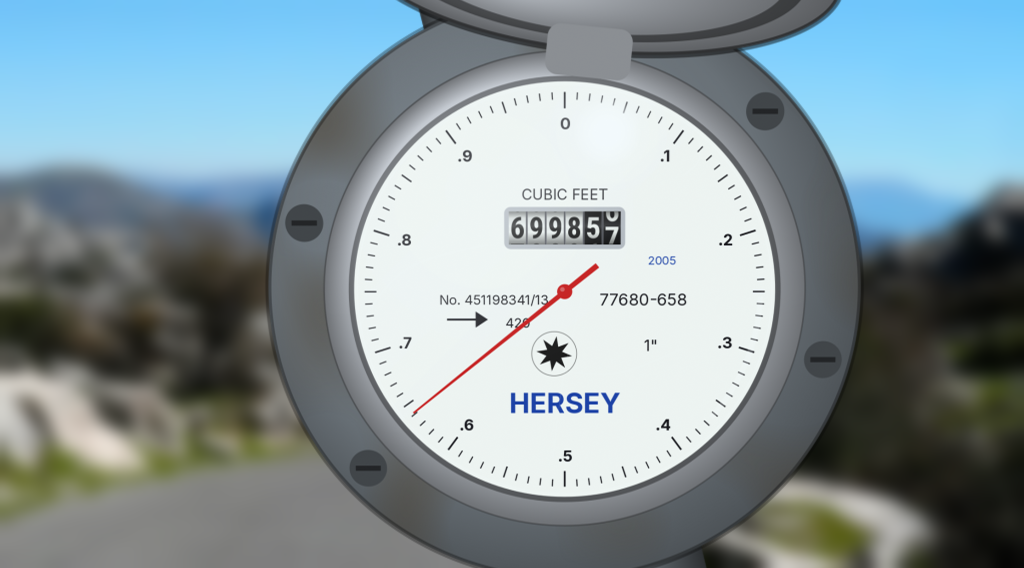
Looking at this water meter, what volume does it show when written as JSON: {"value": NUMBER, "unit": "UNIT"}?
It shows {"value": 699856.64, "unit": "ft³"}
